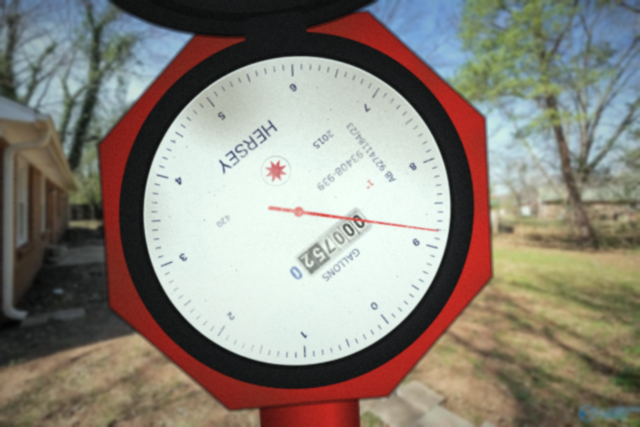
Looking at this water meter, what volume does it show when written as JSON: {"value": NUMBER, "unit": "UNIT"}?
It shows {"value": 7518.8, "unit": "gal"}
